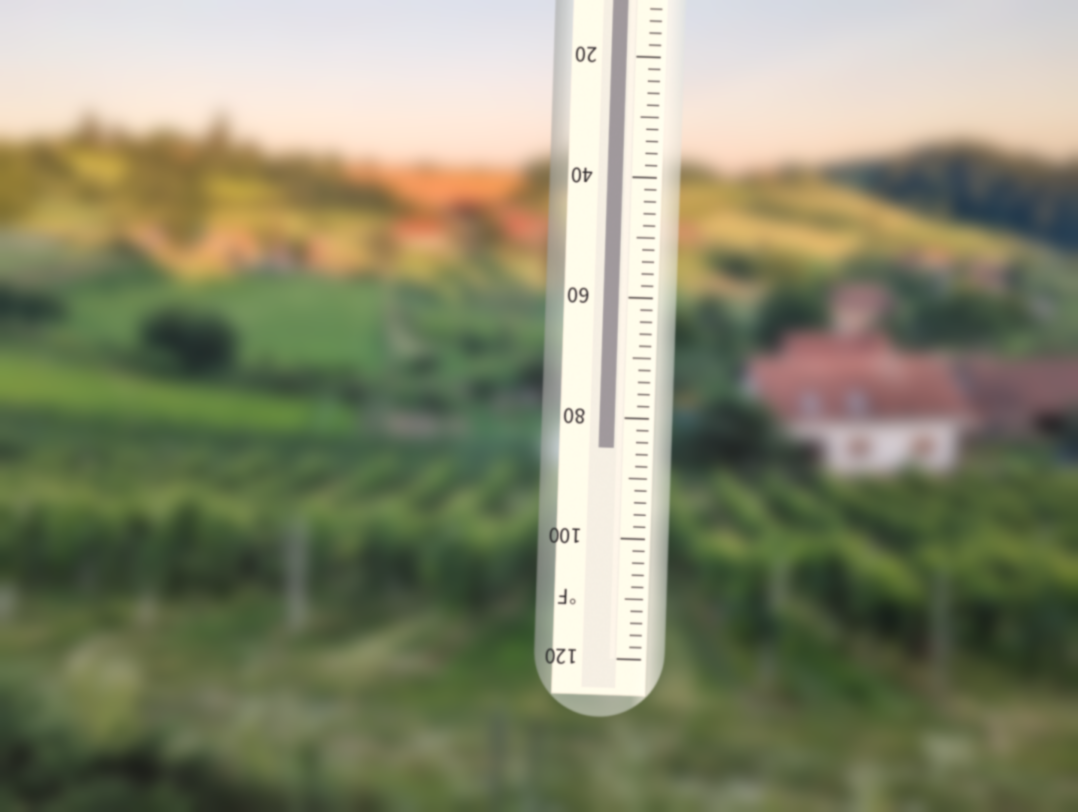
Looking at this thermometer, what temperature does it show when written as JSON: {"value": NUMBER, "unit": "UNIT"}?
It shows {"value": 85, "unit": "°F"}
